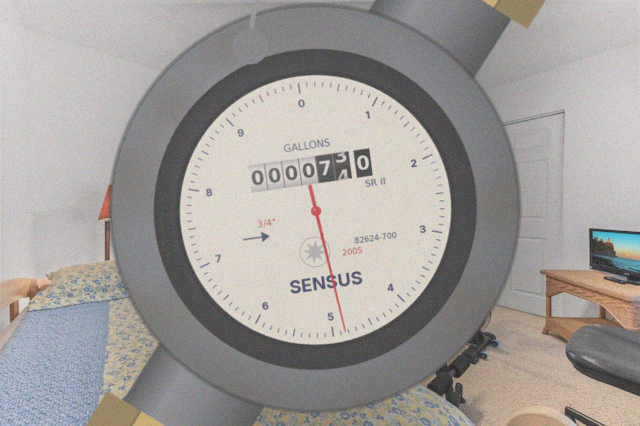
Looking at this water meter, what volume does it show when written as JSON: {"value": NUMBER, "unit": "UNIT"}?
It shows {"value": 734.8, "unit": "gal"}
